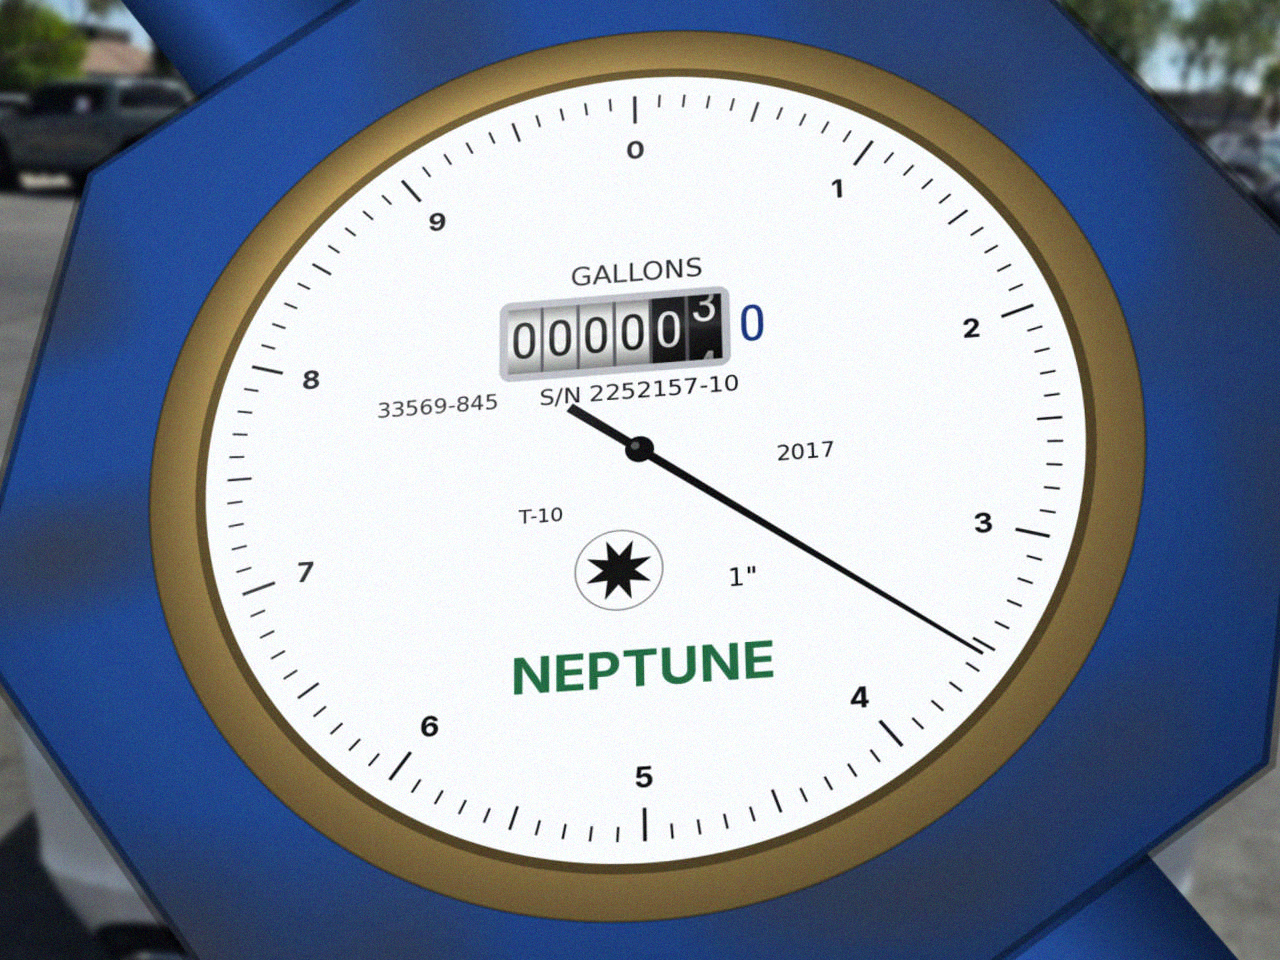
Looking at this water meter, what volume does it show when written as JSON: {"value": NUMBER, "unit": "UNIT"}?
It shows {"value": 33.5, "unit": "gal"}
